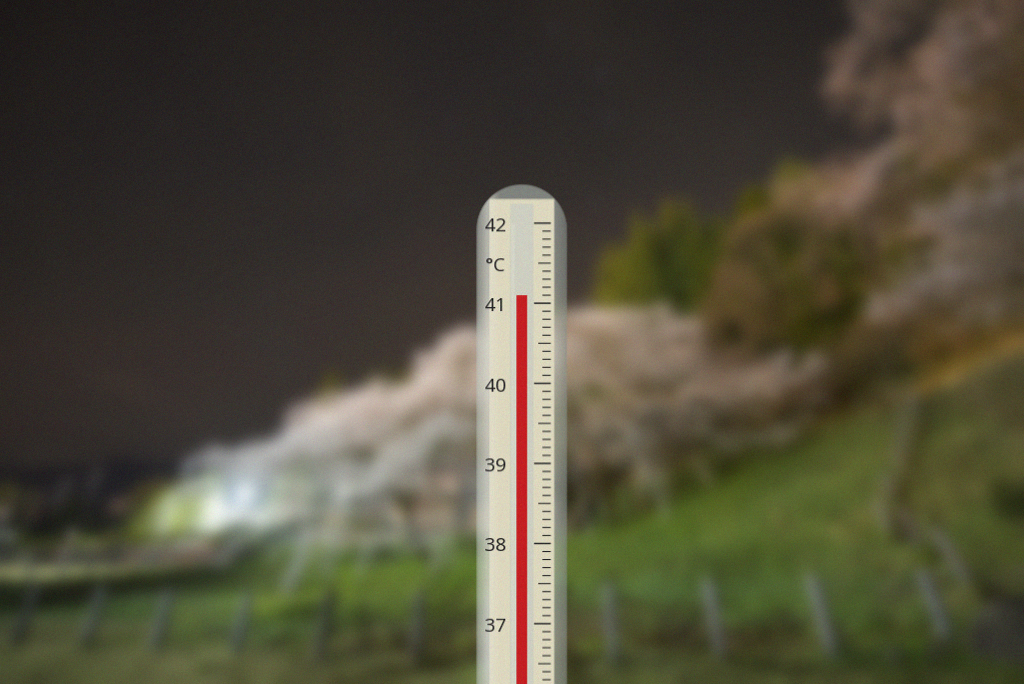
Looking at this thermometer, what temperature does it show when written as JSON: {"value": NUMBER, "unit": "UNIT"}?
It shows {"value": 41.1, "unit": "°C"}
